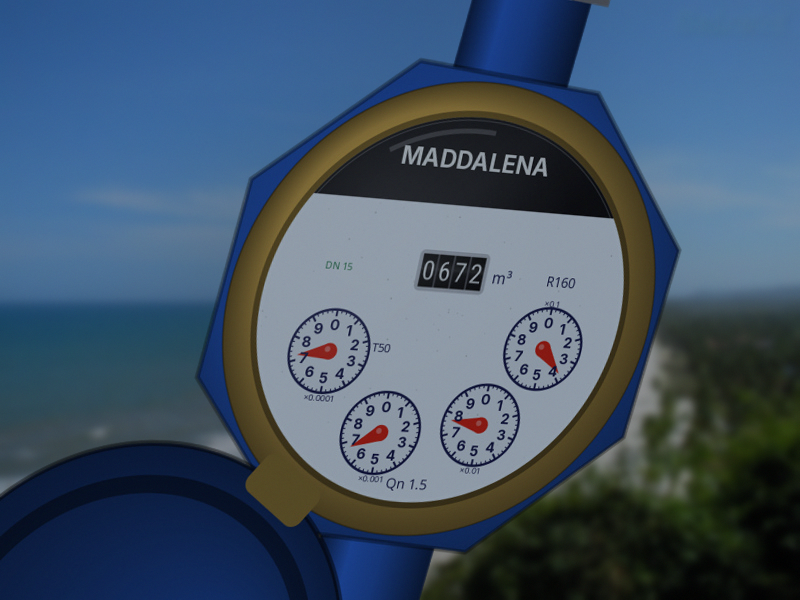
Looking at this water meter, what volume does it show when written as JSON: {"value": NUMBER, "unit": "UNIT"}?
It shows {"value": 672.3767, "unit": "m³"}
